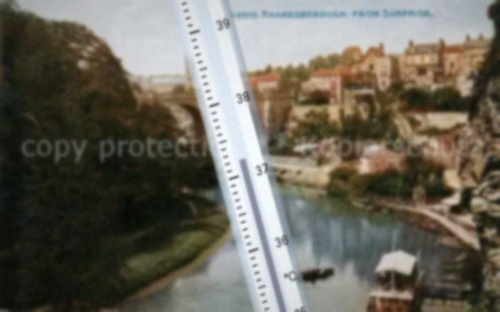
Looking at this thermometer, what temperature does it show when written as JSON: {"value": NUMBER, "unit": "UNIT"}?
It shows {"value": 37.2, "unit": "°C"}
